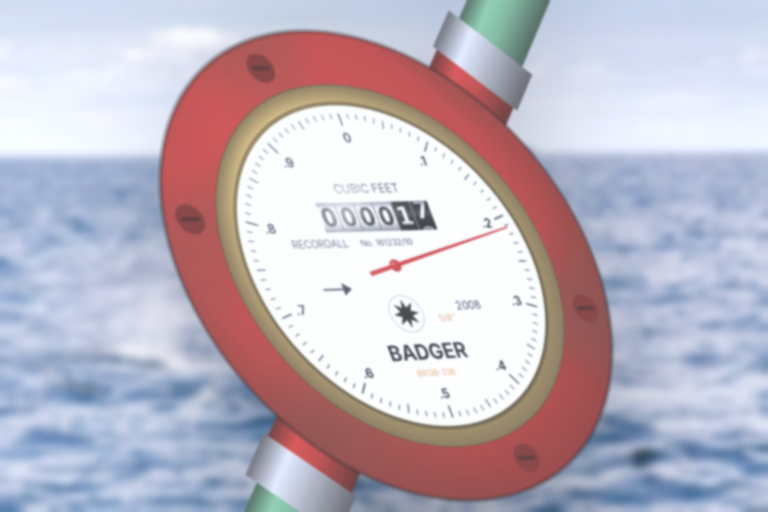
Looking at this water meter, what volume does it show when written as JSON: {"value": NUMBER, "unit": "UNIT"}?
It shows {"value": 17.21, "unit": "ft³"}
